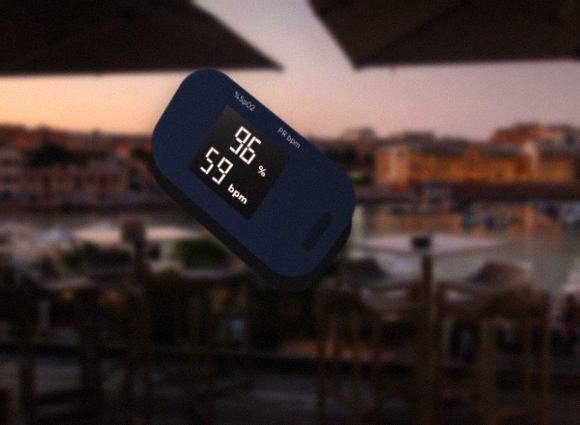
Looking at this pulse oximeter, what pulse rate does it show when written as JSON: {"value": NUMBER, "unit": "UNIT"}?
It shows {"value": 59, "unit": "bpm"}
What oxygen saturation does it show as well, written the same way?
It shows {"value": 96, "unit": "%"}
